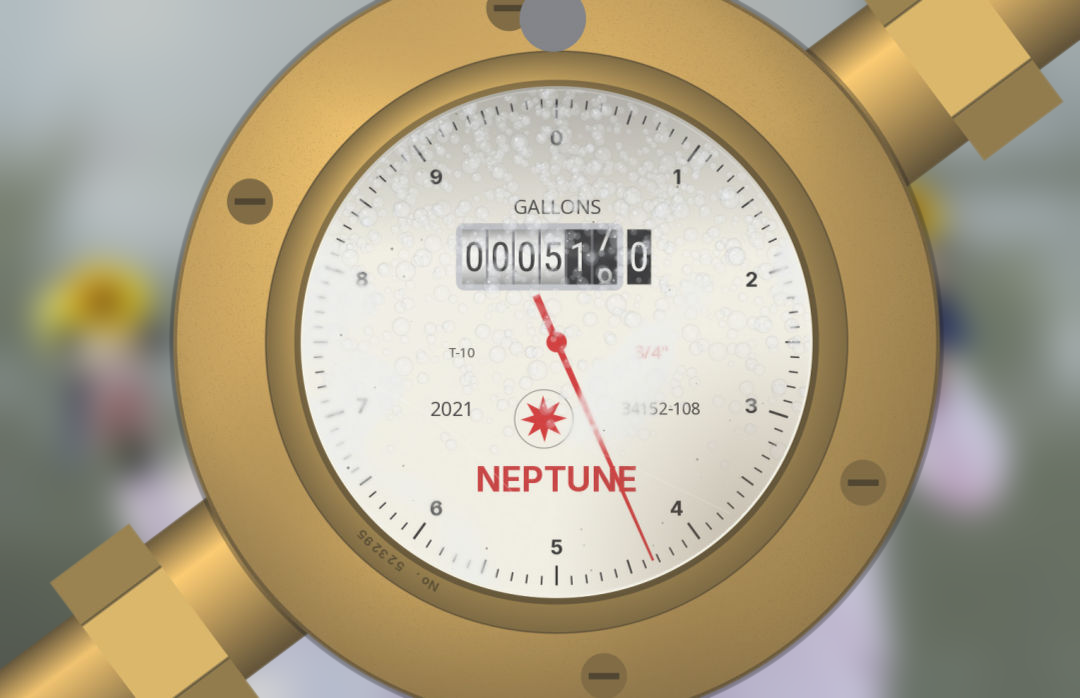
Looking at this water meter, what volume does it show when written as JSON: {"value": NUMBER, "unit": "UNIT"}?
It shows {"value": 5174.3, "unit": "gal"}
